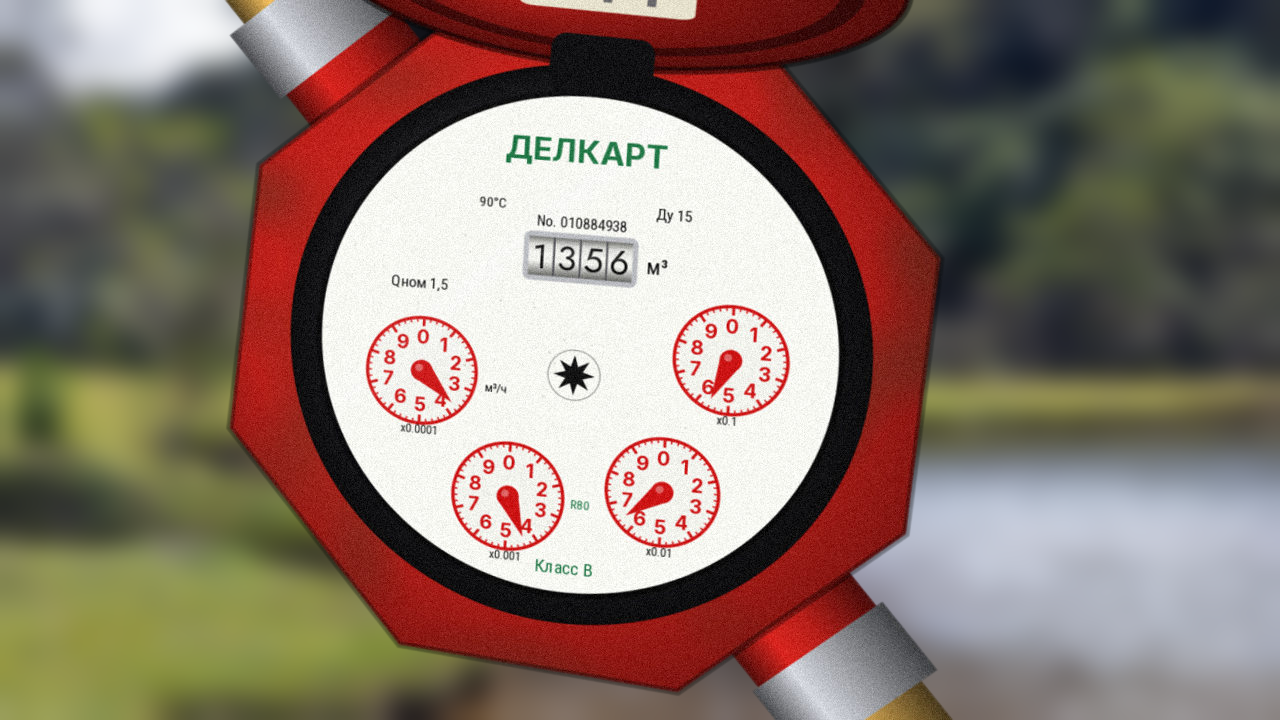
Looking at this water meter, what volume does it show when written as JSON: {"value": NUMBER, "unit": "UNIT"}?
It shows {"value": 1356.5643, "unit": "m³"}
